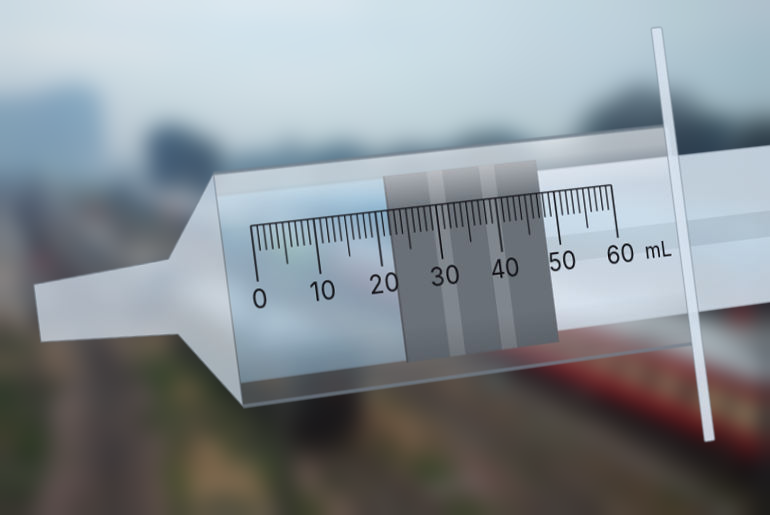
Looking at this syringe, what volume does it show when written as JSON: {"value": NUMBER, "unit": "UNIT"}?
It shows {"value": 22, "unit": "mL"}
